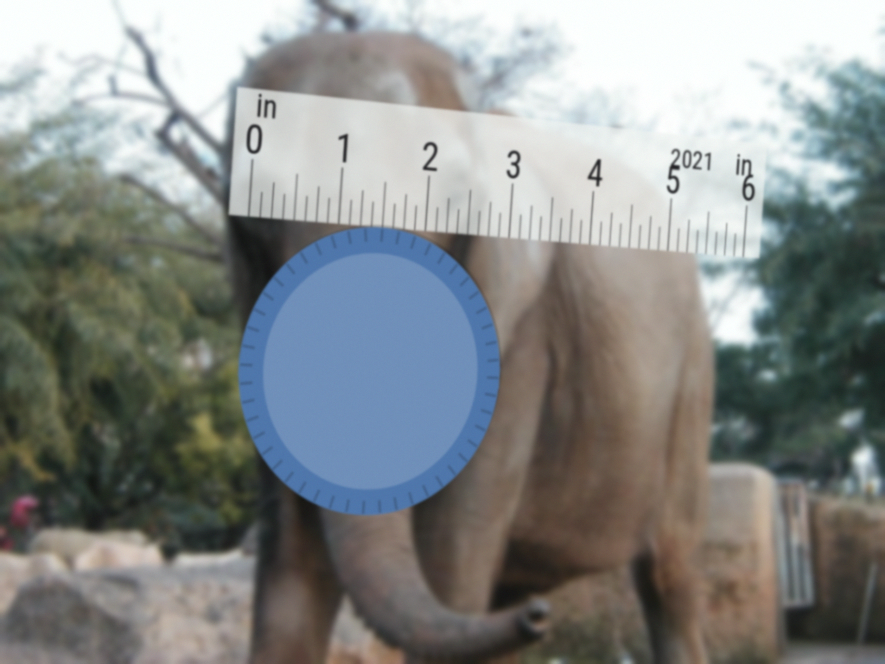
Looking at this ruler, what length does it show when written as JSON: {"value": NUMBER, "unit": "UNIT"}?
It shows {"value": 3, "unit": "in"}
